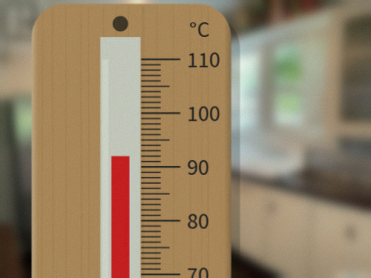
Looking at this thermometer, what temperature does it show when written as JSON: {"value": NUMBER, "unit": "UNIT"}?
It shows {"value": 92, "unit": "°C"}
